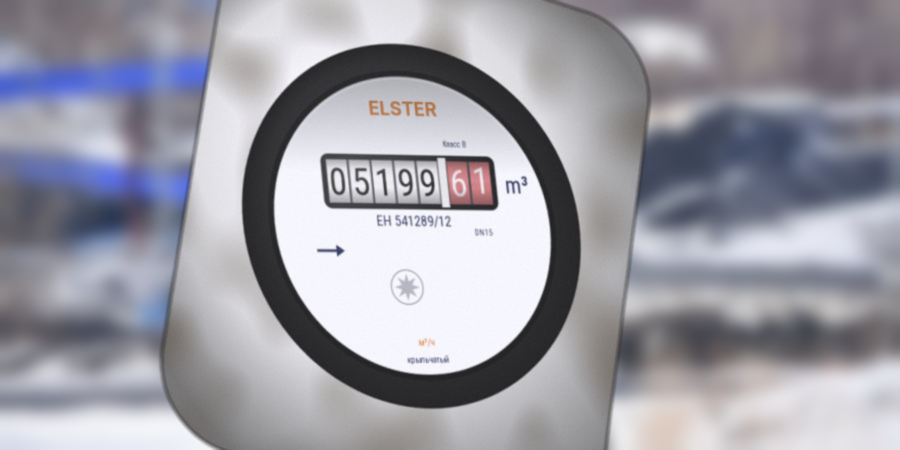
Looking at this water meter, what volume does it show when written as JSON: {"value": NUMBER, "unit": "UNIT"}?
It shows {"value": 5199.61, "unit": "m³"}
